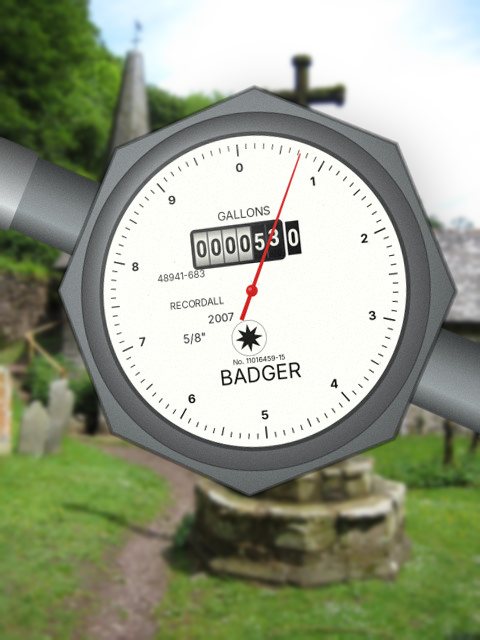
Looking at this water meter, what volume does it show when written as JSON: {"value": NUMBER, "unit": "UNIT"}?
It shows {"value": 530.7, "unit": "gal"}
